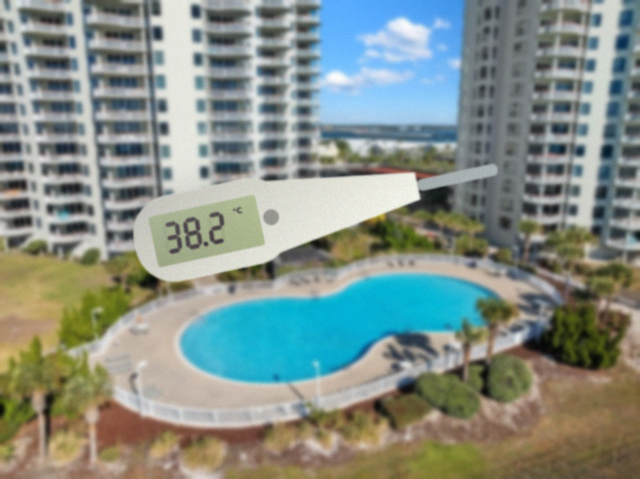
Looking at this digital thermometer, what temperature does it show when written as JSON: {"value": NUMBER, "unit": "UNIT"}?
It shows {"value": 38.2, "unit": "°C"}
